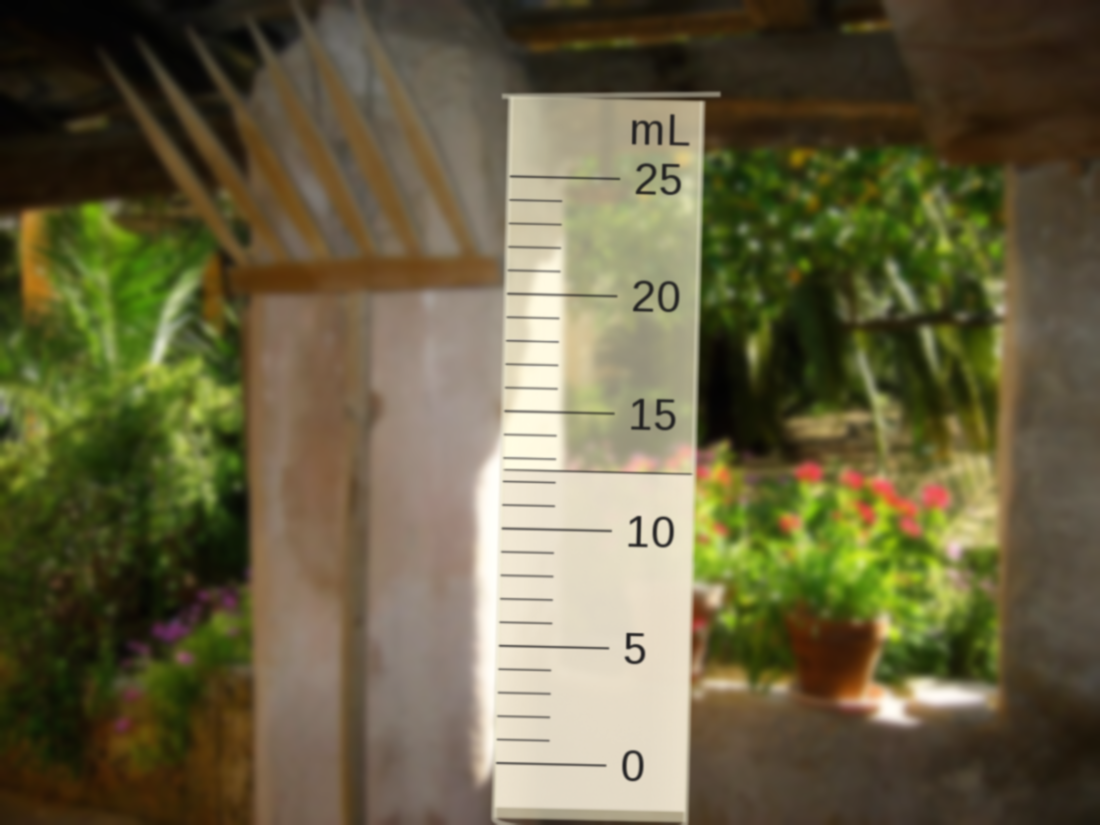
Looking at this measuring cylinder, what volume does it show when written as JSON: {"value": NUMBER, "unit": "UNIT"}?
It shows {"value": 12.5, "unit": "mL"}
